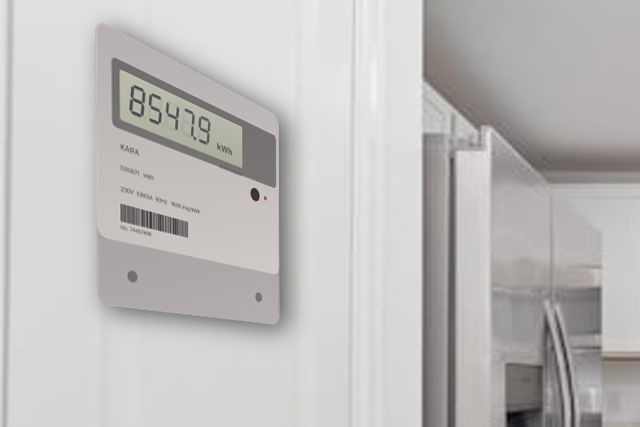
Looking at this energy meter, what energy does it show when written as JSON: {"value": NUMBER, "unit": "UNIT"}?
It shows {"value": 8547.9, "unit": "kWh"}
